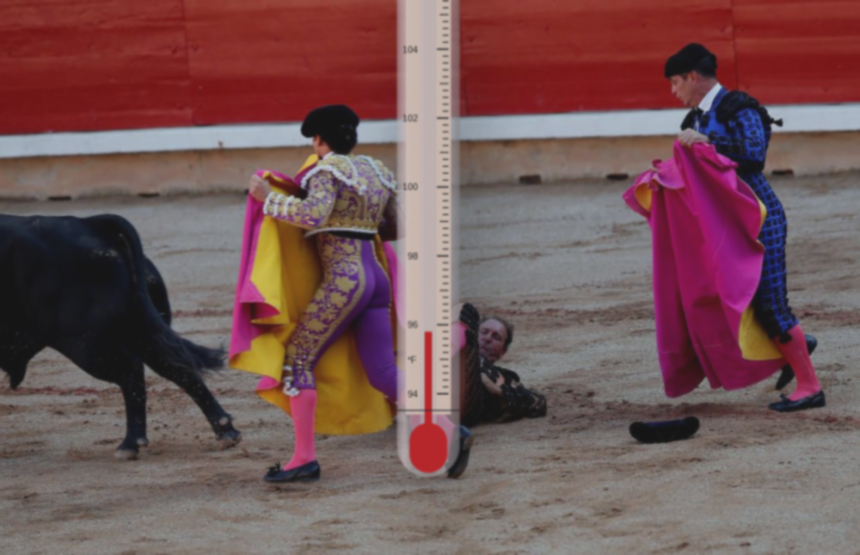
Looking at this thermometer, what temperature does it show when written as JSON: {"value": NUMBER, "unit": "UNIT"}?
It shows {"value": 95.8, "unit": "°F"}
